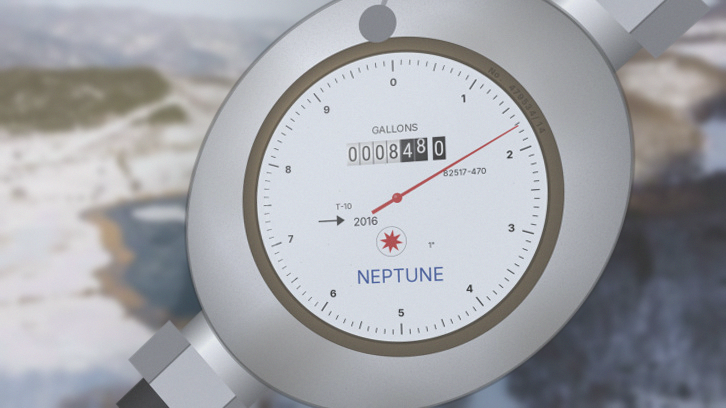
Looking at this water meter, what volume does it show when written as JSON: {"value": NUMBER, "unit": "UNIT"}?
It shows {"value": 8481.7, "unit": "gal"}
